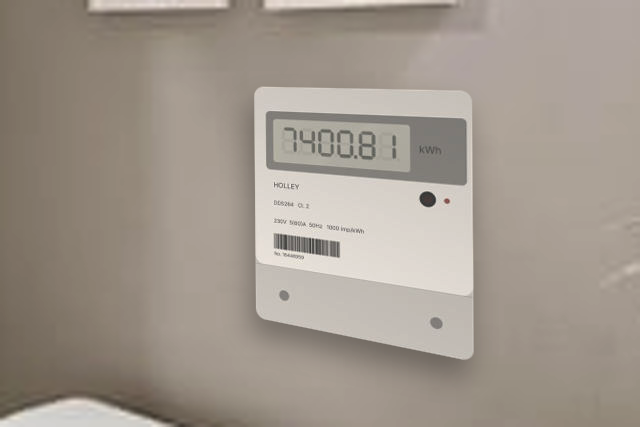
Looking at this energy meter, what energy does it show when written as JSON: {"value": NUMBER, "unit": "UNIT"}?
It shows {"value": 7400.81, "unit": "kWh"}
